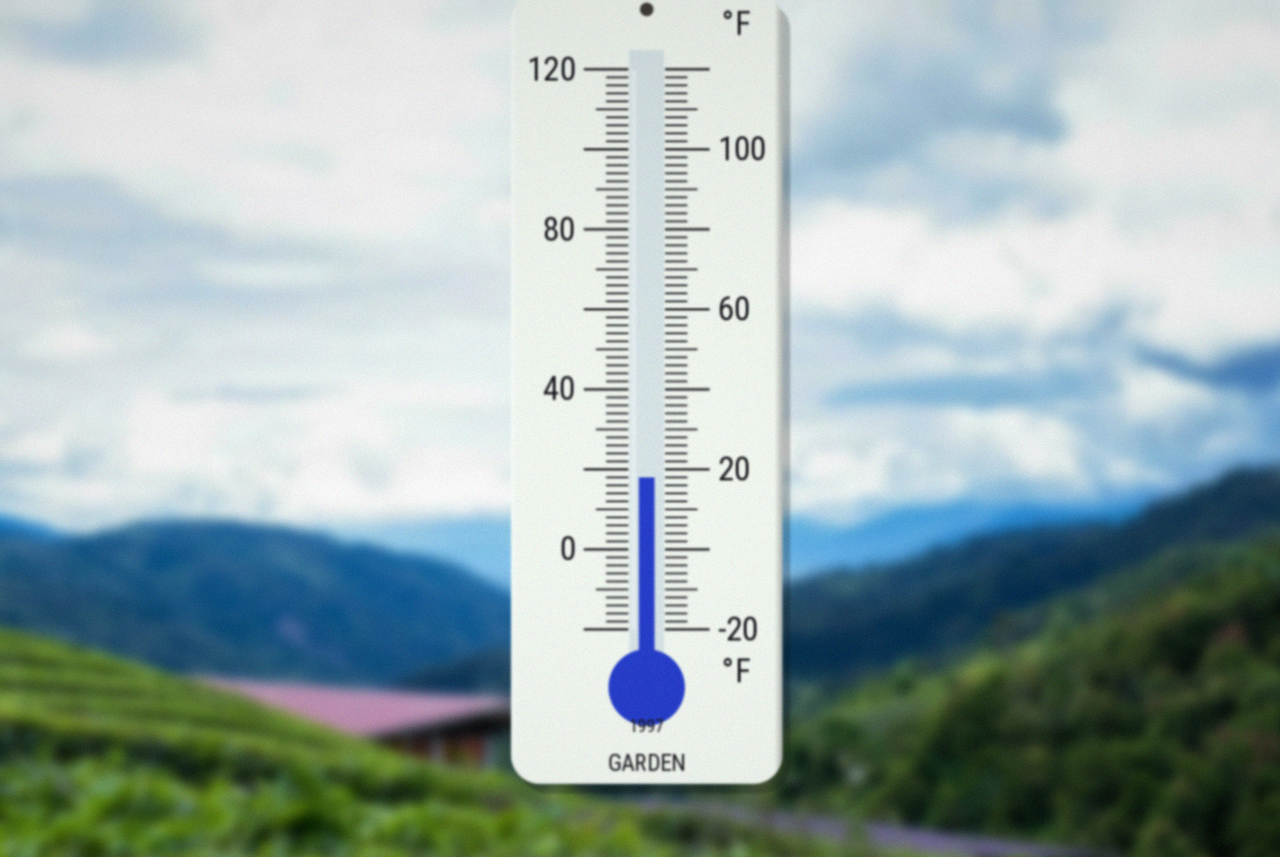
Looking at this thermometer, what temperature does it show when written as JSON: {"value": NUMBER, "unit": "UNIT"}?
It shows {"value": 18, "unit": "°F"}
